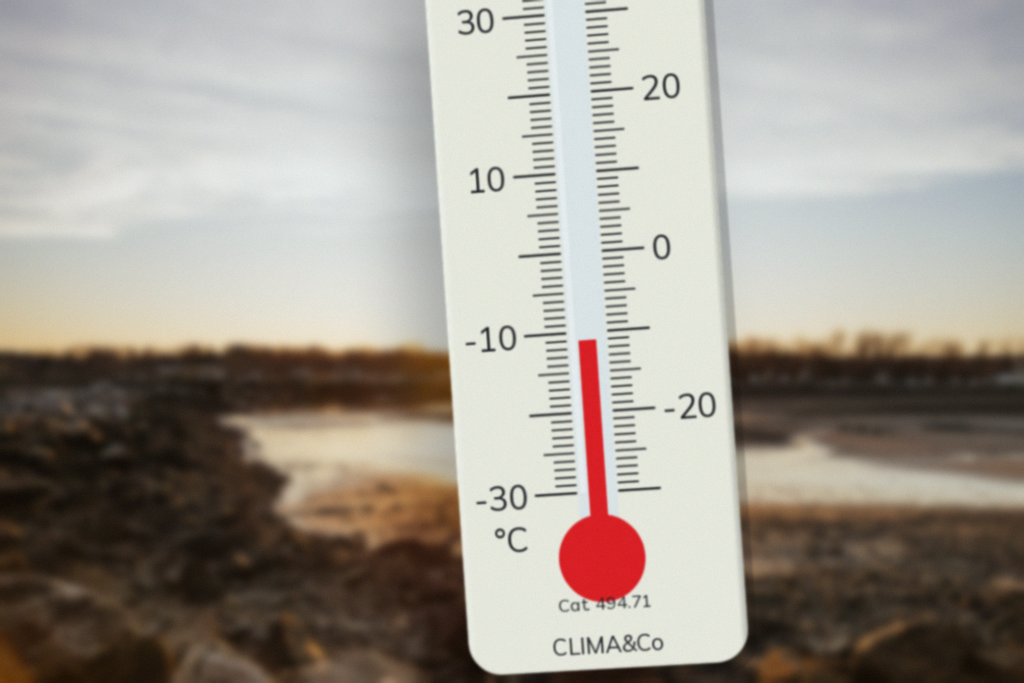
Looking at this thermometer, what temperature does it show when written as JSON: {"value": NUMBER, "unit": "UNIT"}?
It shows {"value": -11, "unit": "°C"}
